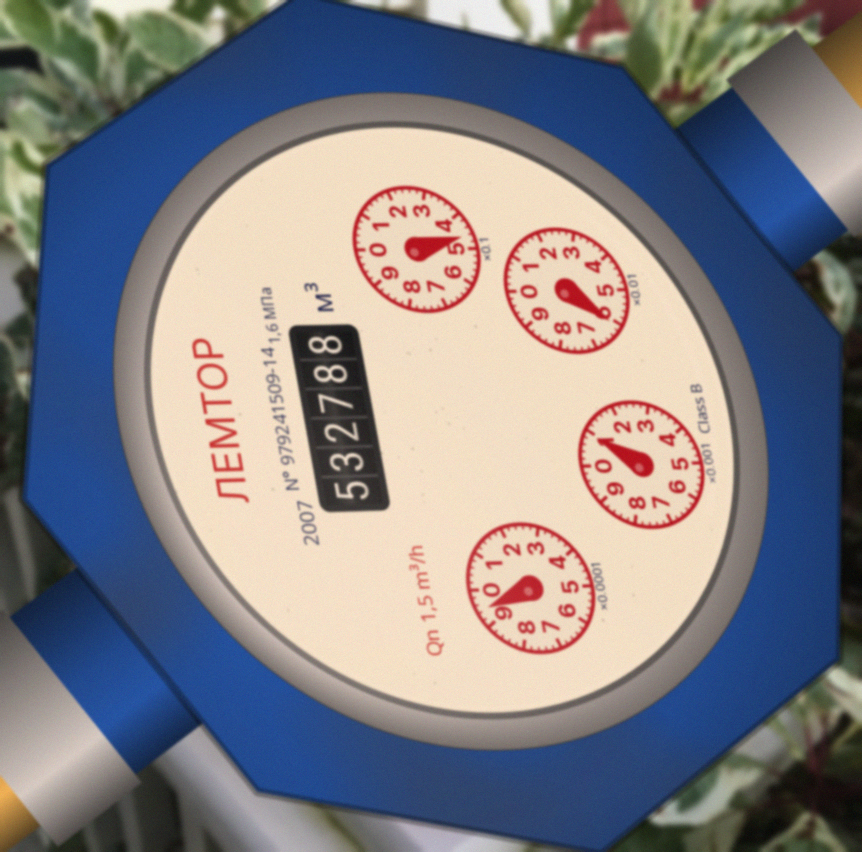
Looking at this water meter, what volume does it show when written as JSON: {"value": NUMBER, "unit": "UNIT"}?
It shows {"value": 532788.4609, "unit": "m³"}
